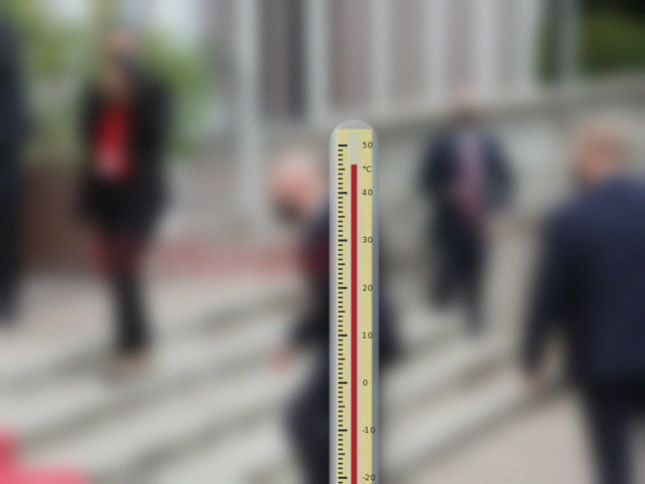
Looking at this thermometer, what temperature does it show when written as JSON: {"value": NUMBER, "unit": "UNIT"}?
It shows {"value": 46, "unit": "°C"}
